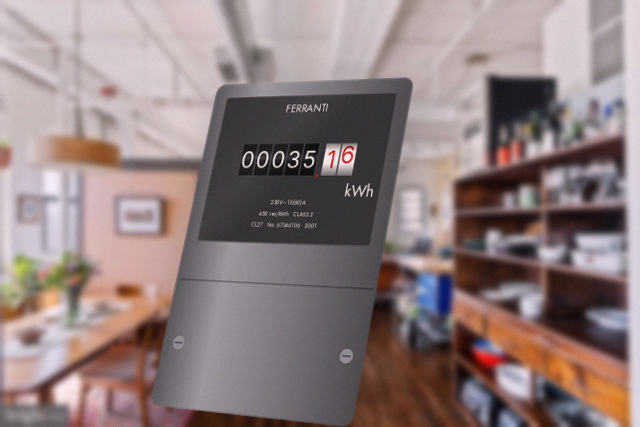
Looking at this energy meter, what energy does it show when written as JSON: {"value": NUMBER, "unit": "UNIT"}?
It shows {"value": 35.16, "unit": "kWh"}
